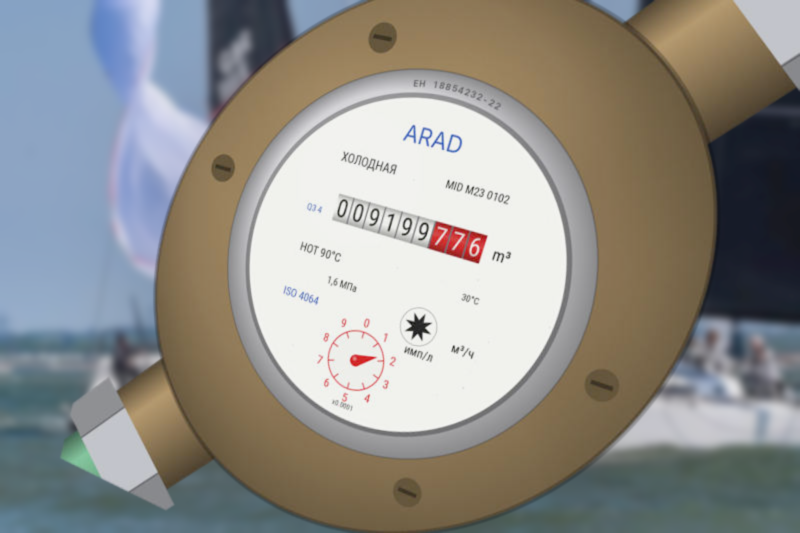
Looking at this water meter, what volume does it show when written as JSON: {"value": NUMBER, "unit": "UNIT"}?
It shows {"value": 9199.7761, "unit": "m³"}
